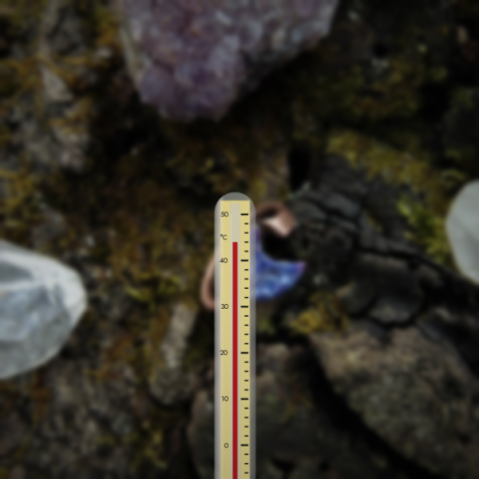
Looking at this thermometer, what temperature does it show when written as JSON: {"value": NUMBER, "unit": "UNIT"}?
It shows {"value": 44, "unit": "°C"}
